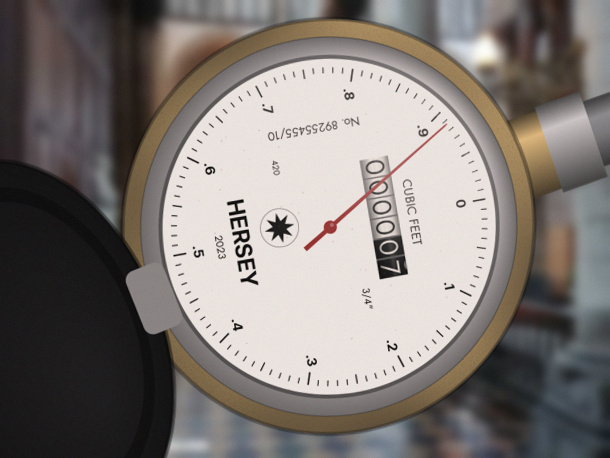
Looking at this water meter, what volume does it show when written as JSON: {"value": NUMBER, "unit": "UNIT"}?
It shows {"value": 6.91, "unit": "ft³"}
